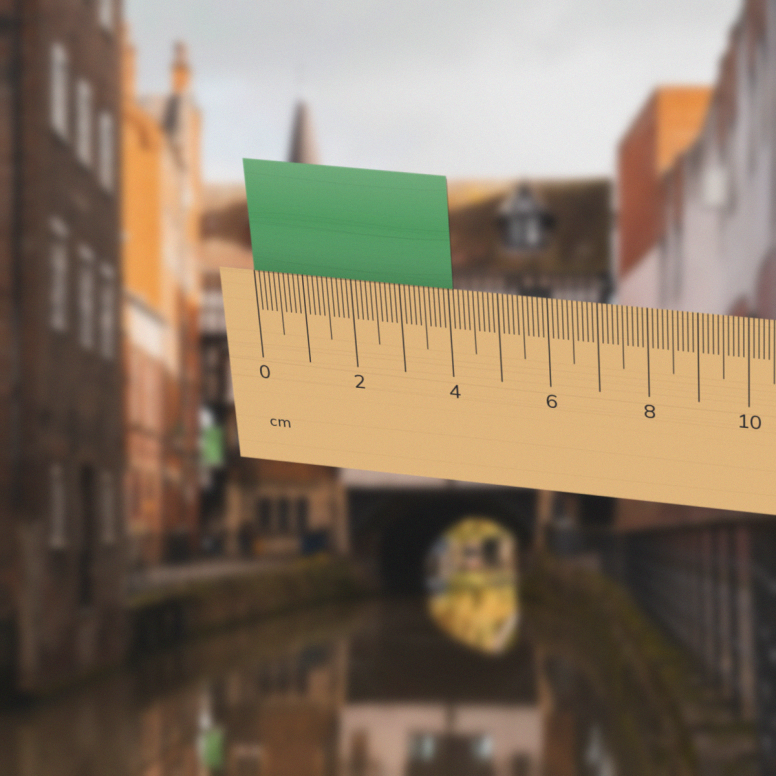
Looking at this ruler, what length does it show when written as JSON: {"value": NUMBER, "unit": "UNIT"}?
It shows {"value": 4.1, "unit": "cm"}
